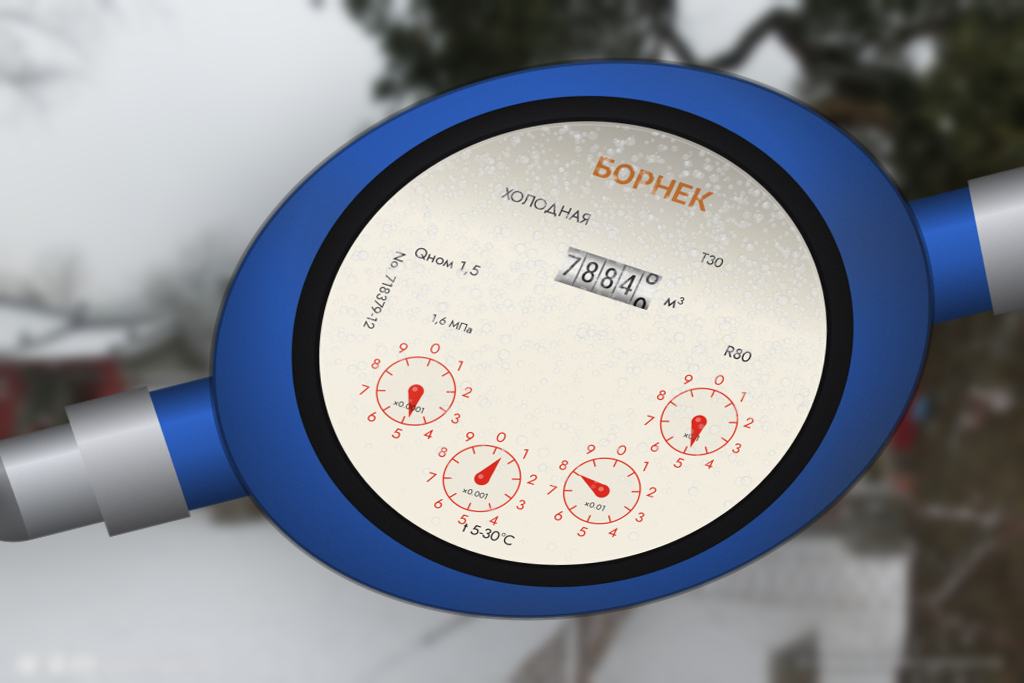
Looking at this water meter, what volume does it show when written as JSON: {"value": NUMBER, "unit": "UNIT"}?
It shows {"value": 78848.4804, "unit": "m³"}
